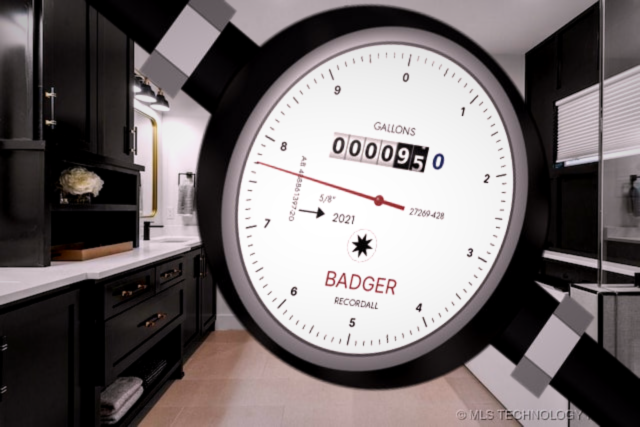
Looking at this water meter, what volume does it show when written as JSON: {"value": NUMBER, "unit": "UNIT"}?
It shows {"value": 947.7, "unit": "gal"}
